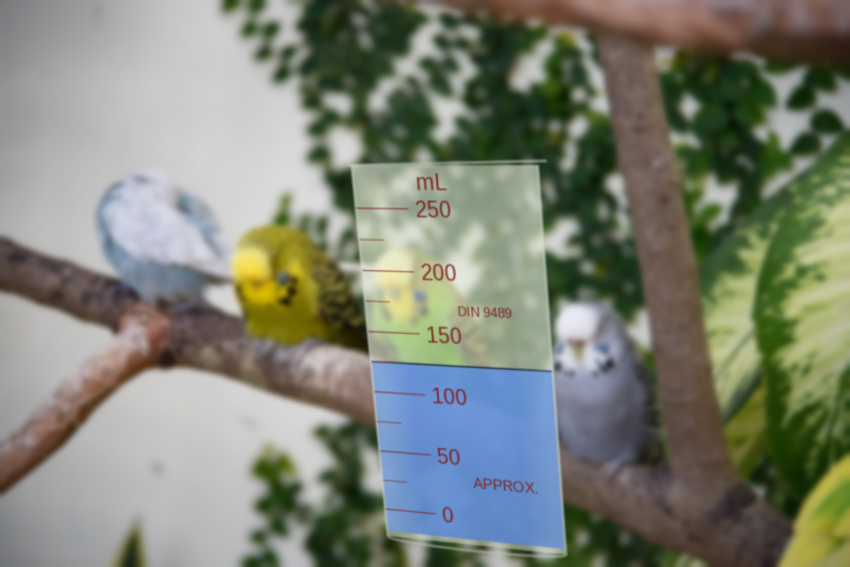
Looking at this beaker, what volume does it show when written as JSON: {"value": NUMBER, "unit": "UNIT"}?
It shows {"value": 125, "unit": "mL"}
